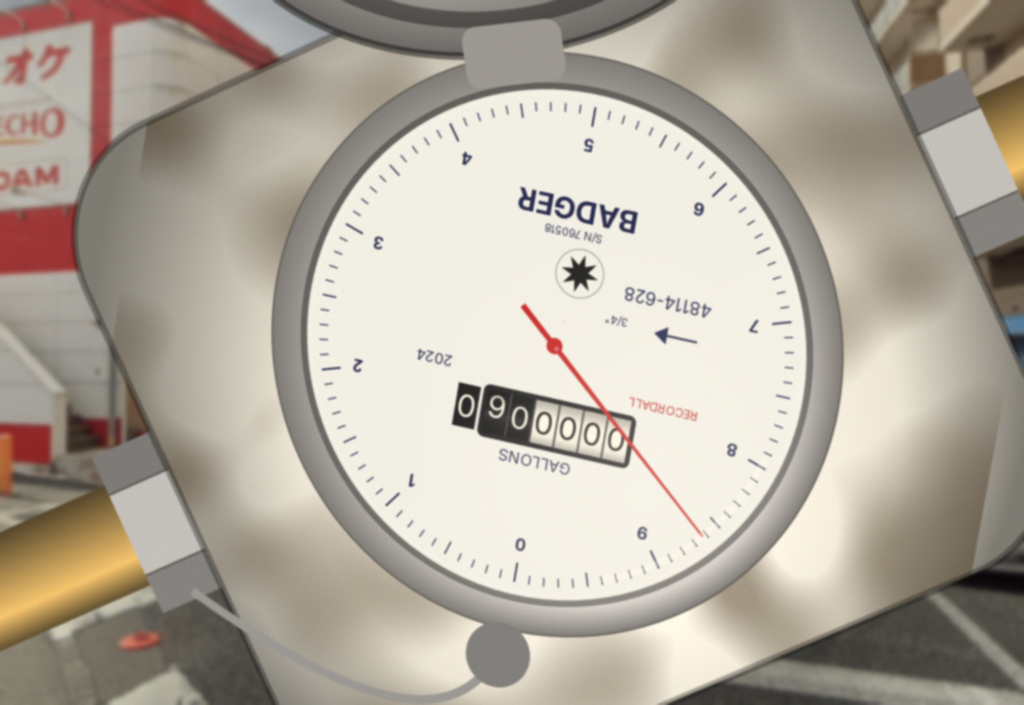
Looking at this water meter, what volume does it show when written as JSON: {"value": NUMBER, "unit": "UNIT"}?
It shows {"value": 58.6, "unit": "gal"}
